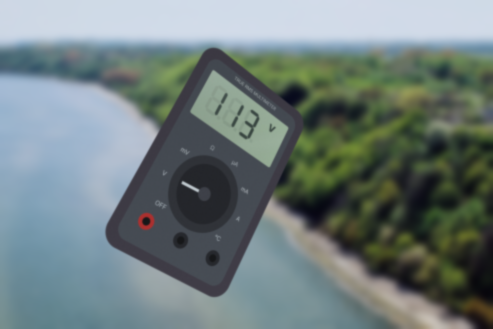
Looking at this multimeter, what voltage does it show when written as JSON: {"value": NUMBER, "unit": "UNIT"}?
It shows {"value": 113, "unit": "V"}
